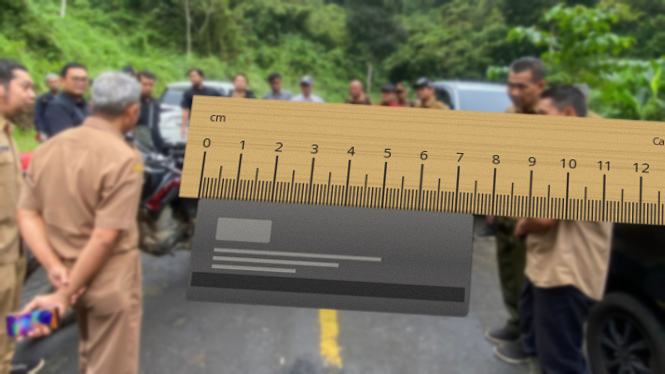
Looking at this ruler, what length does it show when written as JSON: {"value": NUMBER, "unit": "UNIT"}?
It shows {"value": 7.5, "unit": "cm"}
